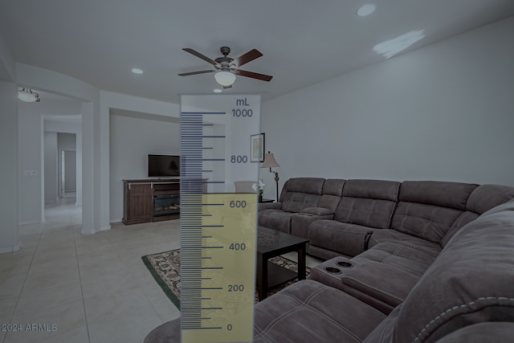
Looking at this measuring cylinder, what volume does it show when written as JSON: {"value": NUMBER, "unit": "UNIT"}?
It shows {"value": 650, "unit": "mL"}
